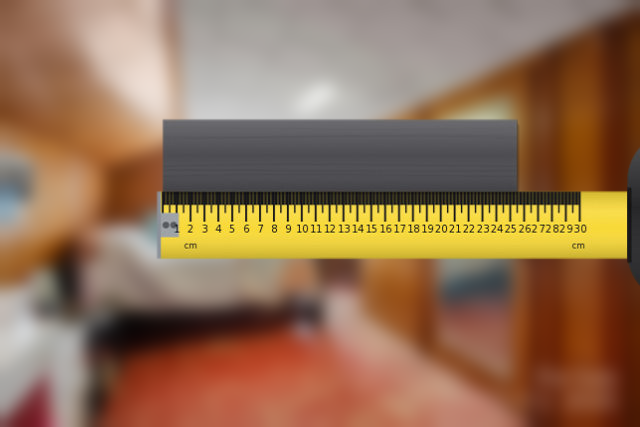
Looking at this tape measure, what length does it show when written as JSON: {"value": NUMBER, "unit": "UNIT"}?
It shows {"value": 25.5, "unit": "cm"}
